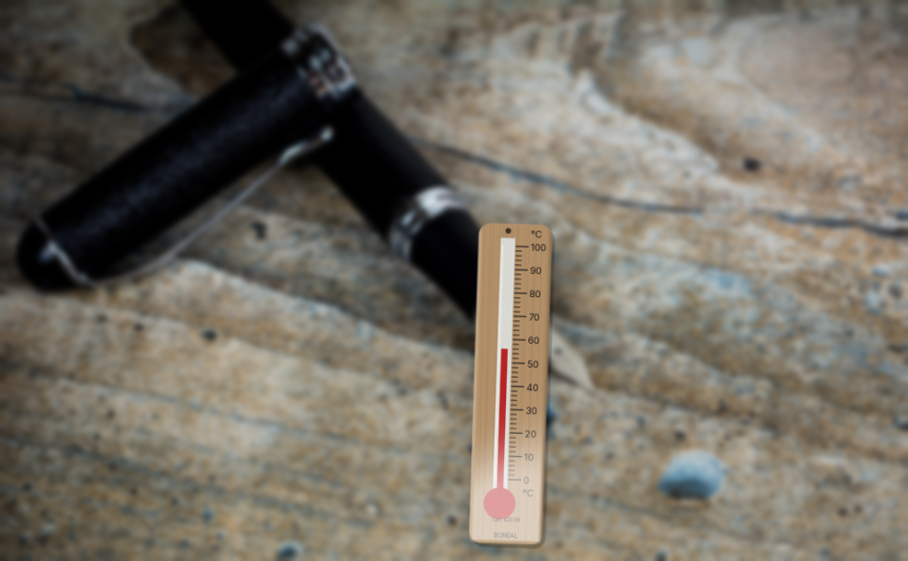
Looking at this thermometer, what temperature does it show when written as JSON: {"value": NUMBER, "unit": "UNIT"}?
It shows {"value": 56, "unit": "°C"}
